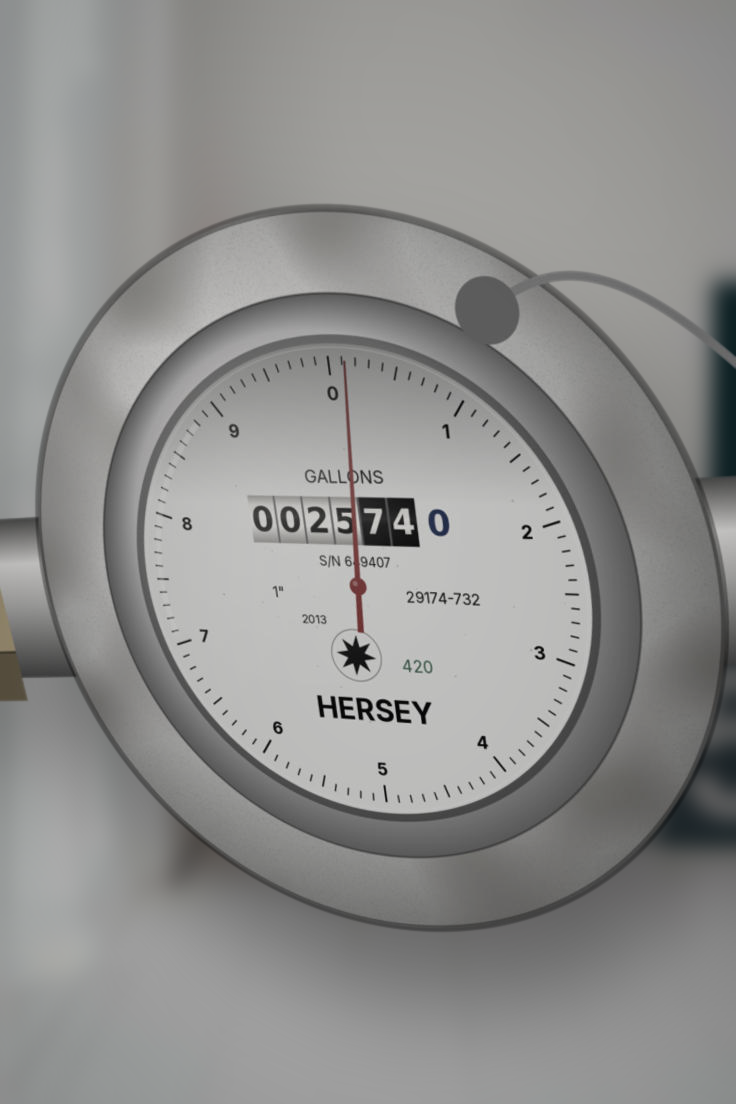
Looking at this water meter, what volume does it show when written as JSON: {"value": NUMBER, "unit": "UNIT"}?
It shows {"value": 25740.1, "unit": "gal"}
